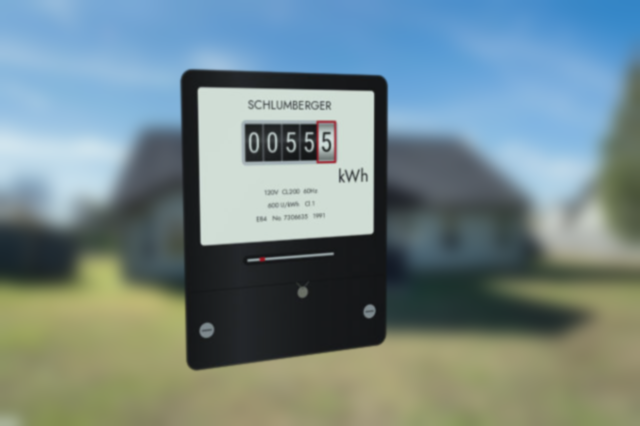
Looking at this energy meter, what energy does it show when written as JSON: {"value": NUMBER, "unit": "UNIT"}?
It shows {"value": 55.5, "unit": "kWh"}
